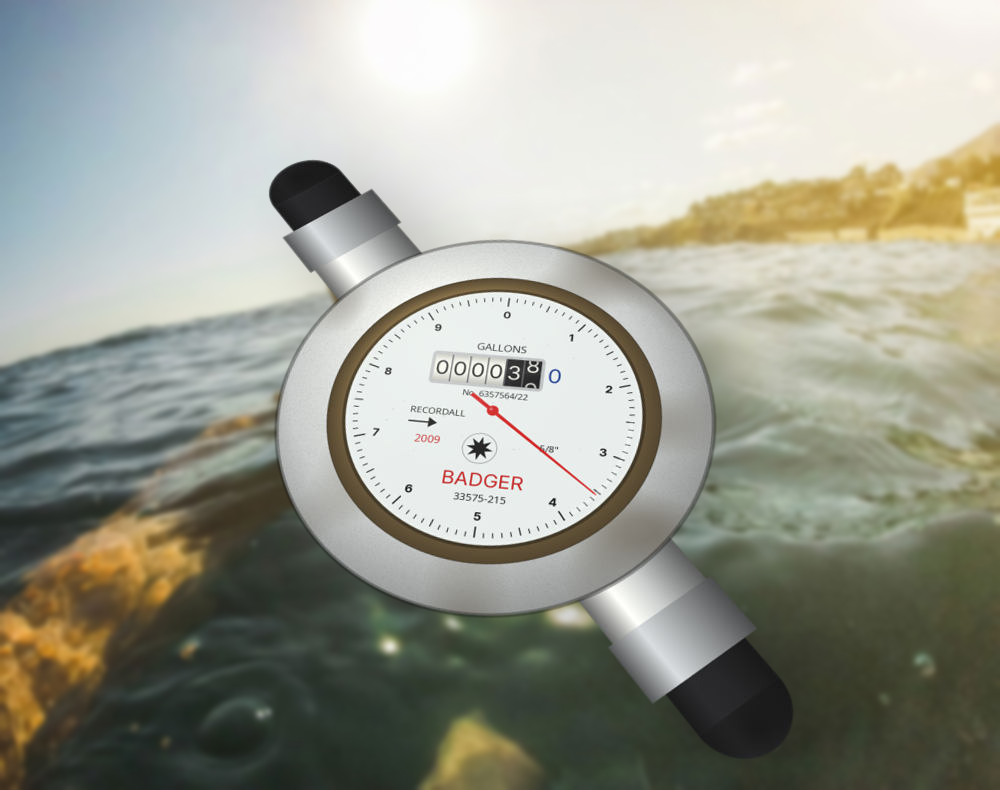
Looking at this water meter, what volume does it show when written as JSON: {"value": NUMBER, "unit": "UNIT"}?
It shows {"value": 383.5, "unit": "gal"}
